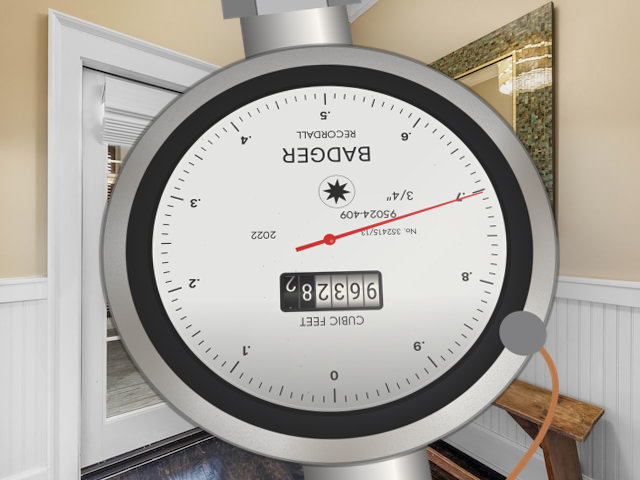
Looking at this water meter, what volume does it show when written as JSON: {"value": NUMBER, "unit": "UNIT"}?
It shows {"value": 963281.70, "unit": "ft³"}
